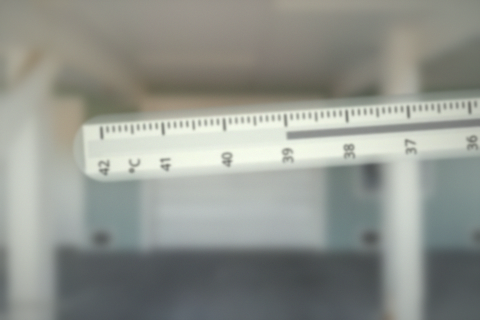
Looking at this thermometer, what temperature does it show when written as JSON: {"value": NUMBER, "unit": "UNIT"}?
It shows {"value": 39, "unit": "°C"}
